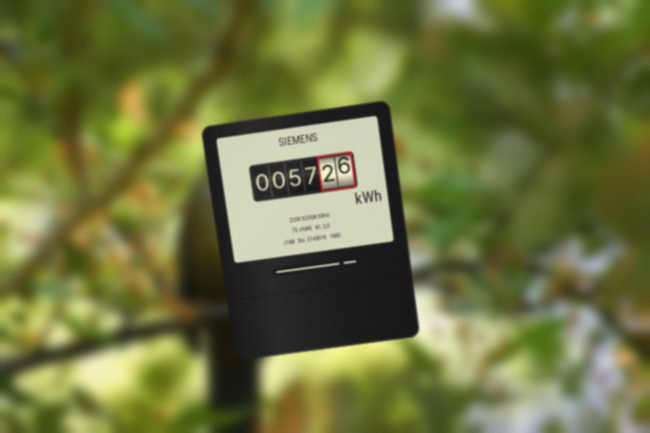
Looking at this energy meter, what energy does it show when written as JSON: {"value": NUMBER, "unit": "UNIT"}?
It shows {"value": 57.26, "unit": "kWh"}
